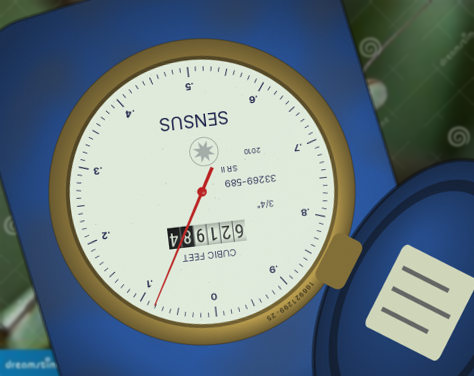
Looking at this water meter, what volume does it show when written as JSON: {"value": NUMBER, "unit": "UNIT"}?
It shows {"value": 621984.08, "unit": "ft³"}
